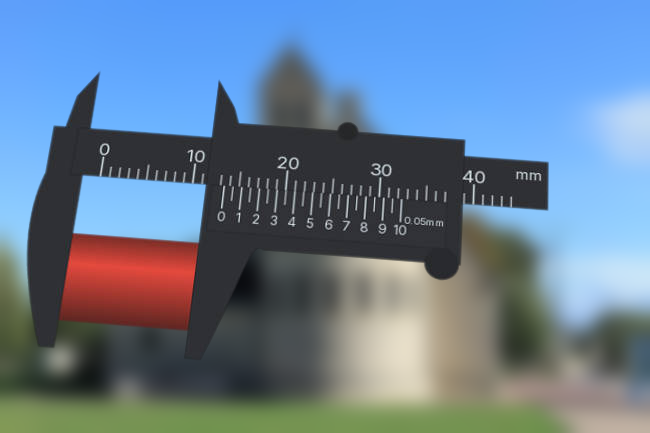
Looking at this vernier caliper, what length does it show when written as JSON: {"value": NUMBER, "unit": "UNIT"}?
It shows {"value": 13.4, "unit": "mm"}
